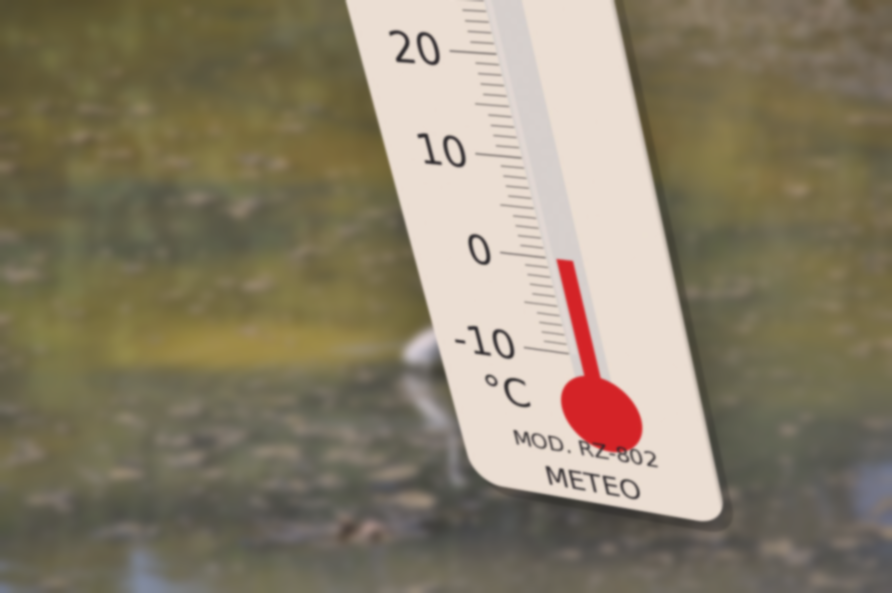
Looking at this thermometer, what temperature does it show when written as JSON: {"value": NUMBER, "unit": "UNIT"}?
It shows {"value": 0, "unit": "°C"}
